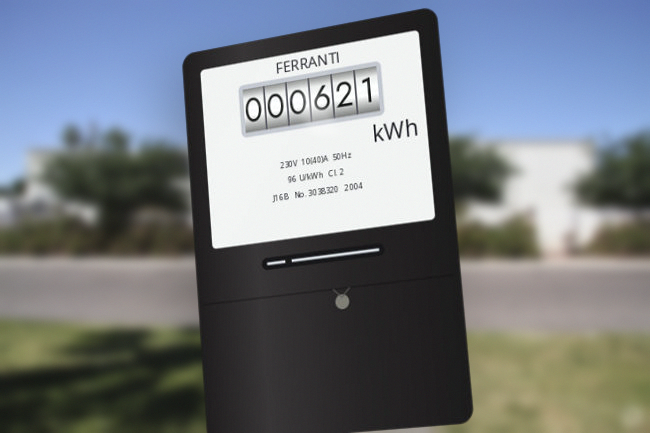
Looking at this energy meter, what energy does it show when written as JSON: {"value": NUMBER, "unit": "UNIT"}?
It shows {"value": 621, "unit": "kWh"}
